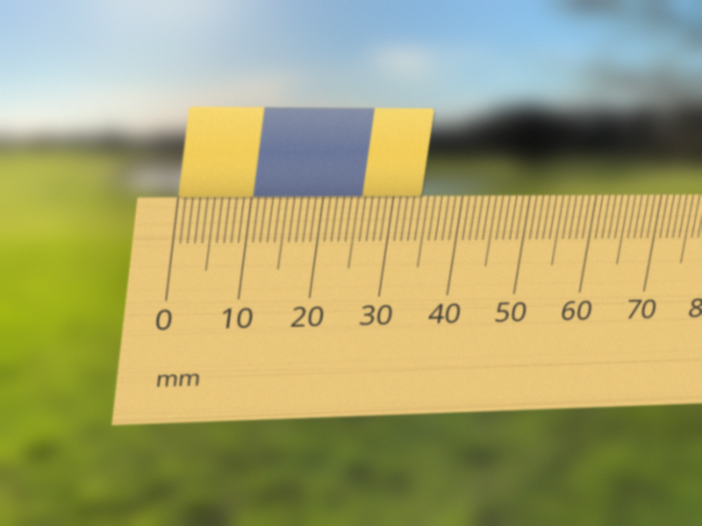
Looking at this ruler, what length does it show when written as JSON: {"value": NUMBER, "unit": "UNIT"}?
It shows {"value": 34, "unit": "mm"}
